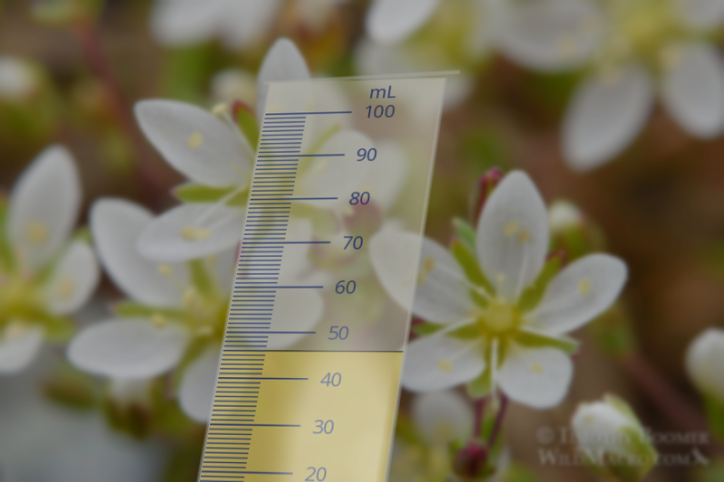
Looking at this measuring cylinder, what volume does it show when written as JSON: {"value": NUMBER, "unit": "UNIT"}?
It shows {"value": 46, "unit": "mL"}
